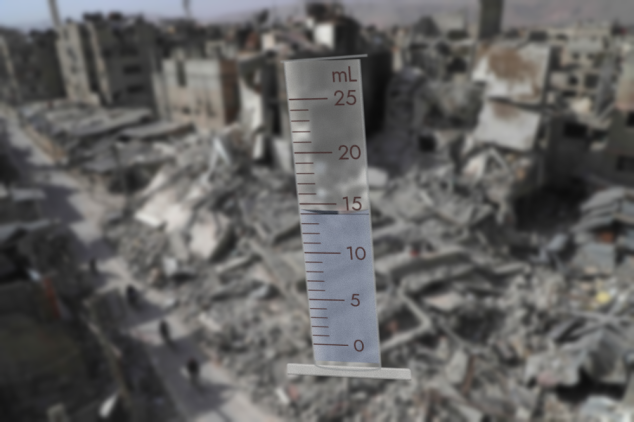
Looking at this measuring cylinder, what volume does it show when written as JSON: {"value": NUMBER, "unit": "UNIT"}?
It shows {"value": 14, "unit": "mL"}
